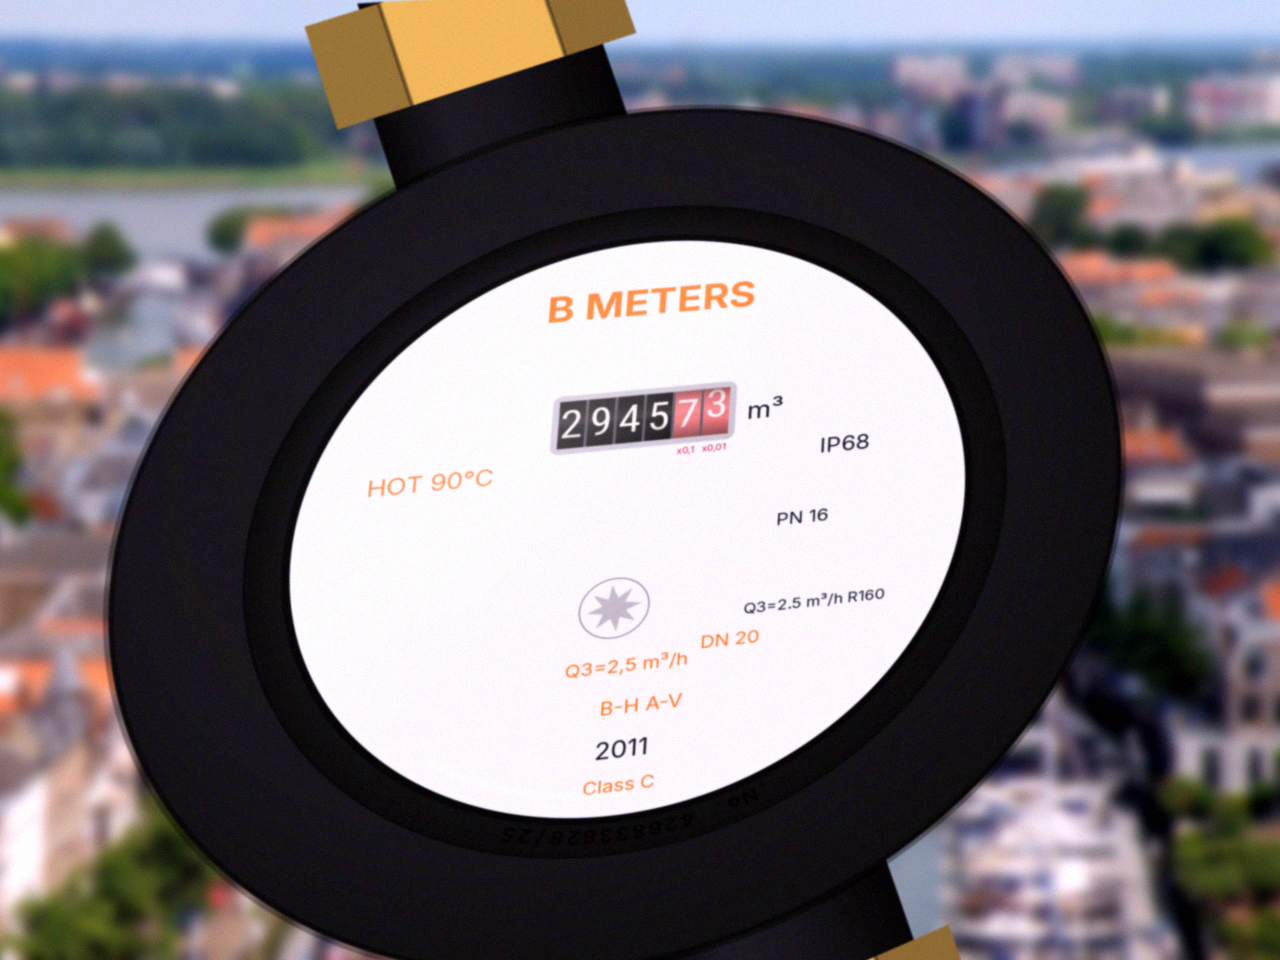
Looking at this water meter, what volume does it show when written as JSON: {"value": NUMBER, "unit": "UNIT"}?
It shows {"value": 2945.73, "unit": "m³"}
